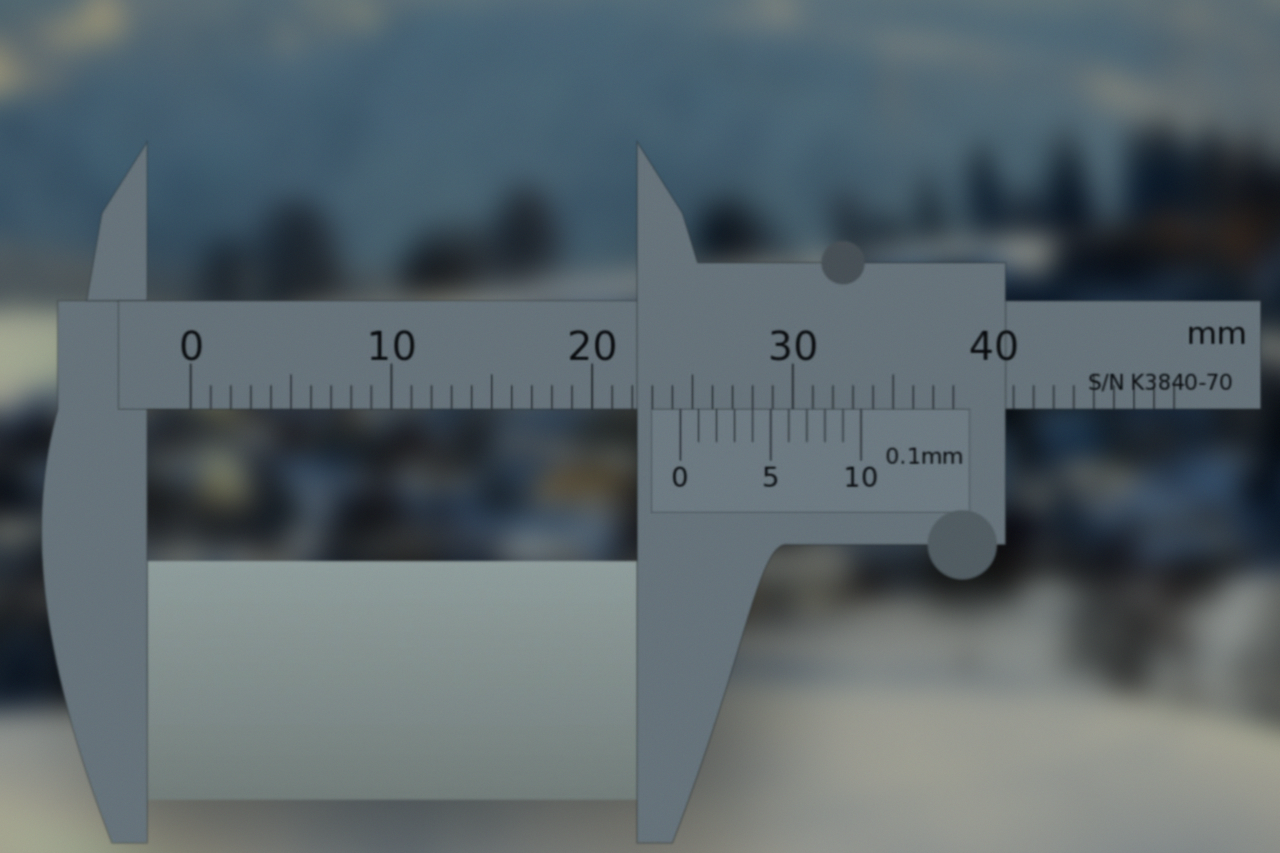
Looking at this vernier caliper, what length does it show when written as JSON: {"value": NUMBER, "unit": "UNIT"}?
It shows {"value": 24.4, "unit": "mm"}
